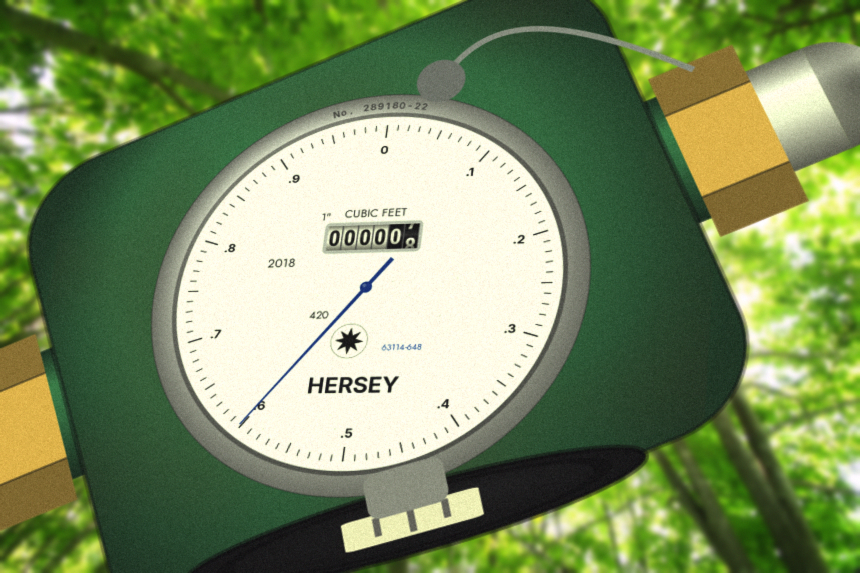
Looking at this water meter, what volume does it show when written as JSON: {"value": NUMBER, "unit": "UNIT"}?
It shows {"value": 7.60, "unit": "ft³"}
